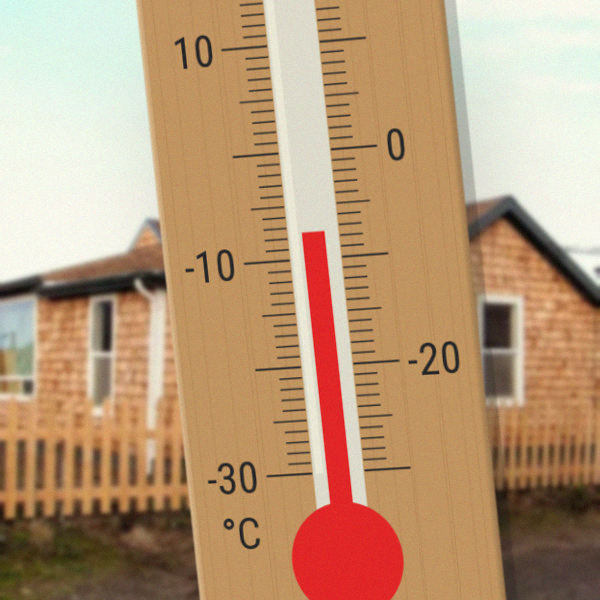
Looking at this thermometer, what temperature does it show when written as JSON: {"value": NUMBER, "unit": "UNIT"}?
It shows {"value": -7.5, "unit": "°C"}
